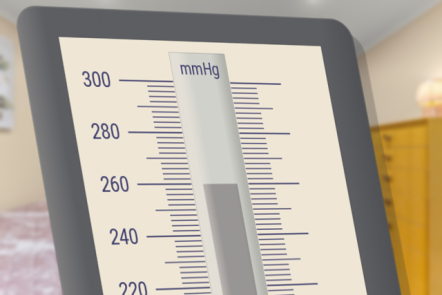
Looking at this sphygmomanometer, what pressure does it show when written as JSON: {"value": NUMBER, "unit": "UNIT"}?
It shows {"value": 260, "unit": "mmHg"}
